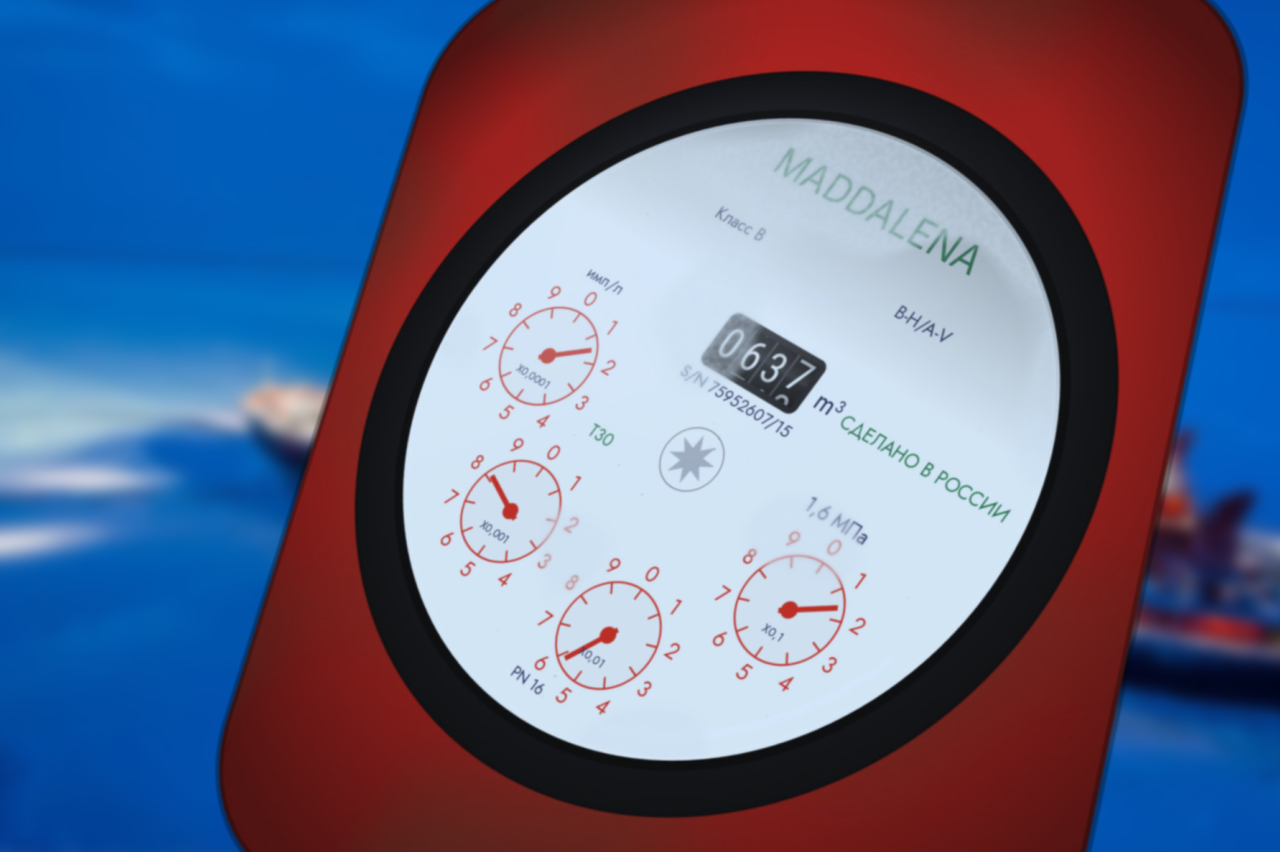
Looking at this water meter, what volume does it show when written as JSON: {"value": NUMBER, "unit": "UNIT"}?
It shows {"value": 637.1581, "unit": "m³"}
